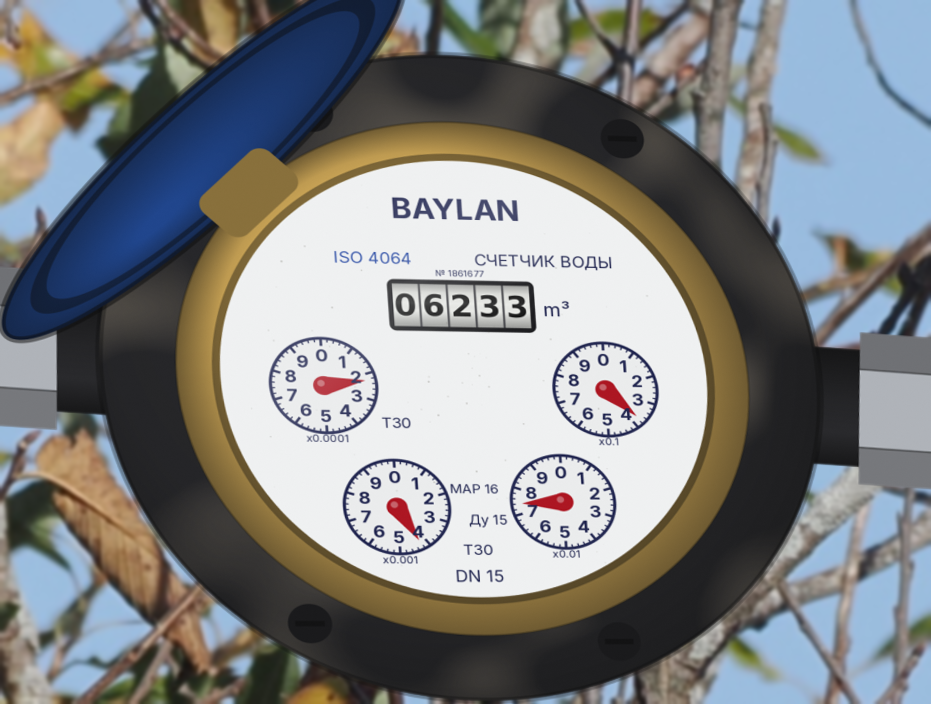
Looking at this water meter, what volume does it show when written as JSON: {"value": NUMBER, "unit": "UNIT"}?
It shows {"value": 6233.3742, "unit": "m³"}
